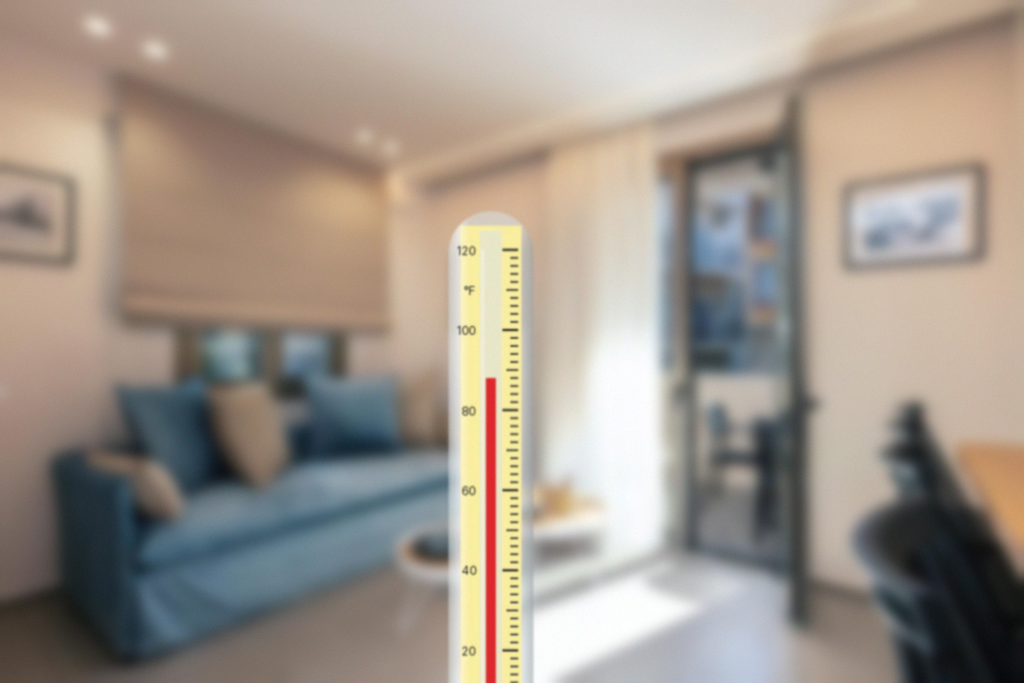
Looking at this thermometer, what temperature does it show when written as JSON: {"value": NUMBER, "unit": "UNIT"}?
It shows {"value": 88, "unit": "°F"}
